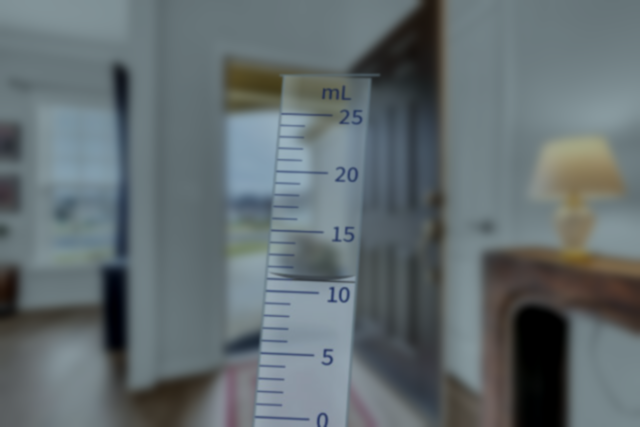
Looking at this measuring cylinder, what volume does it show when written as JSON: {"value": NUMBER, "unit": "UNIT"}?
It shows {"value": 11, "unit": "mL"}
